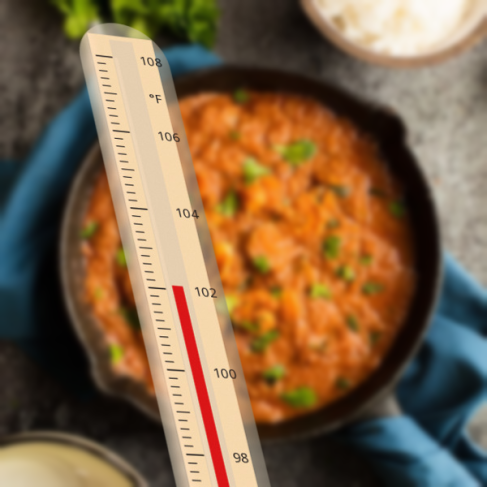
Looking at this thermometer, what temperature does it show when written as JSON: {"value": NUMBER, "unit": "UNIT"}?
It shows {"value": 102.1, "unit": "°F"}
